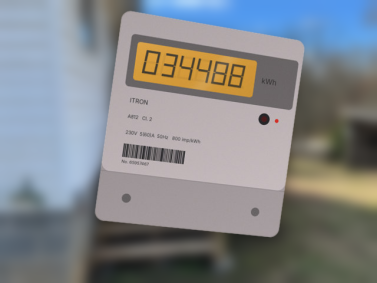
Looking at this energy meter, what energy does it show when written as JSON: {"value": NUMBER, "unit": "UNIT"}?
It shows {"value": 34488, "unit": "kWh"}
